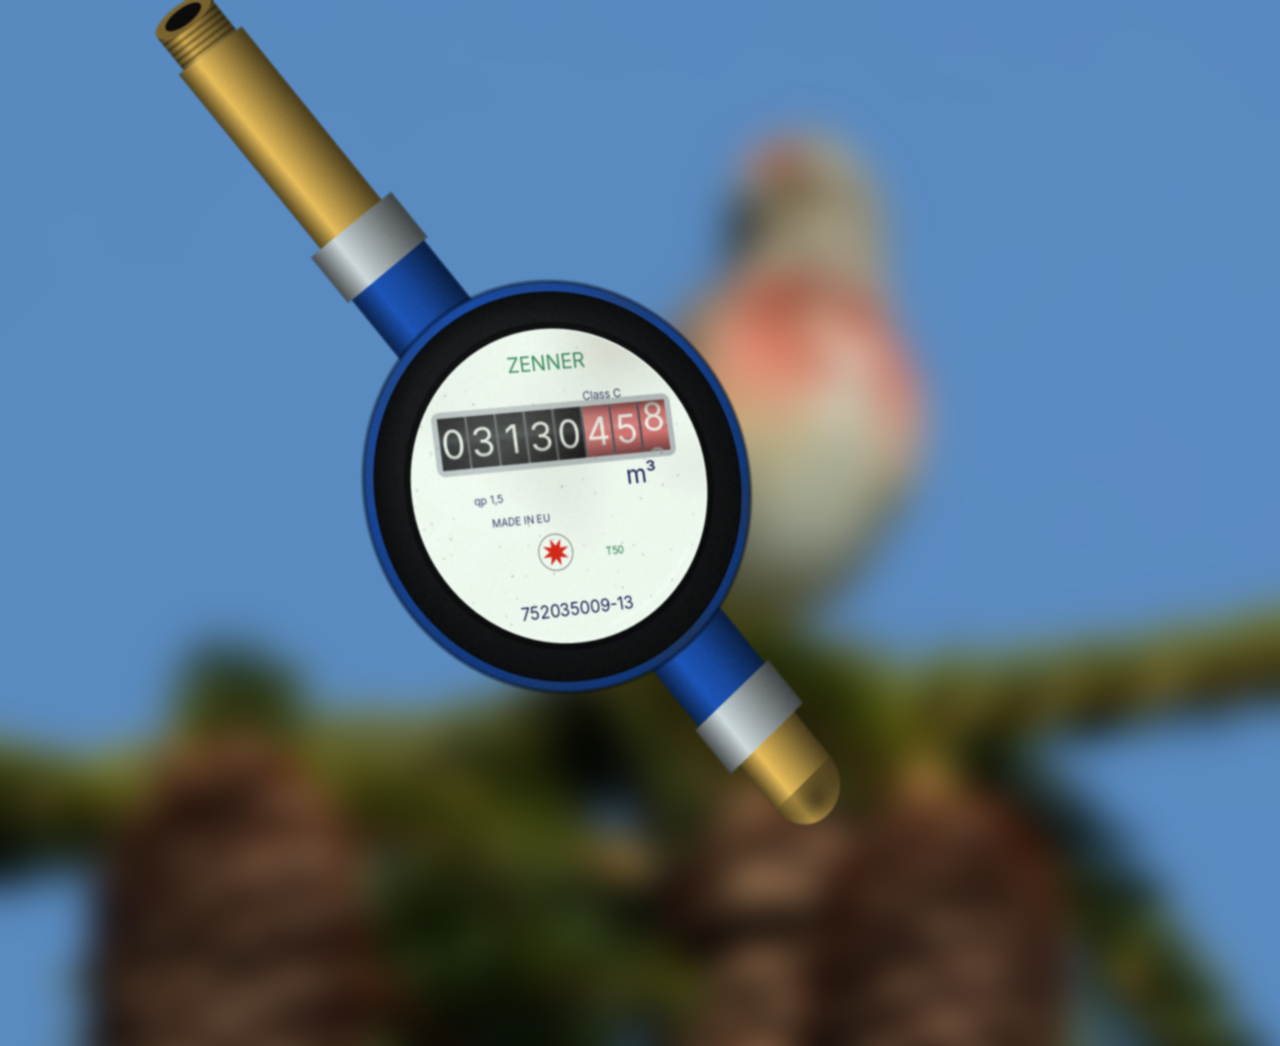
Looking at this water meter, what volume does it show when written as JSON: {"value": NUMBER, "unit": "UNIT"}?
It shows {"value": 3130.458, "unit": "m³"}
